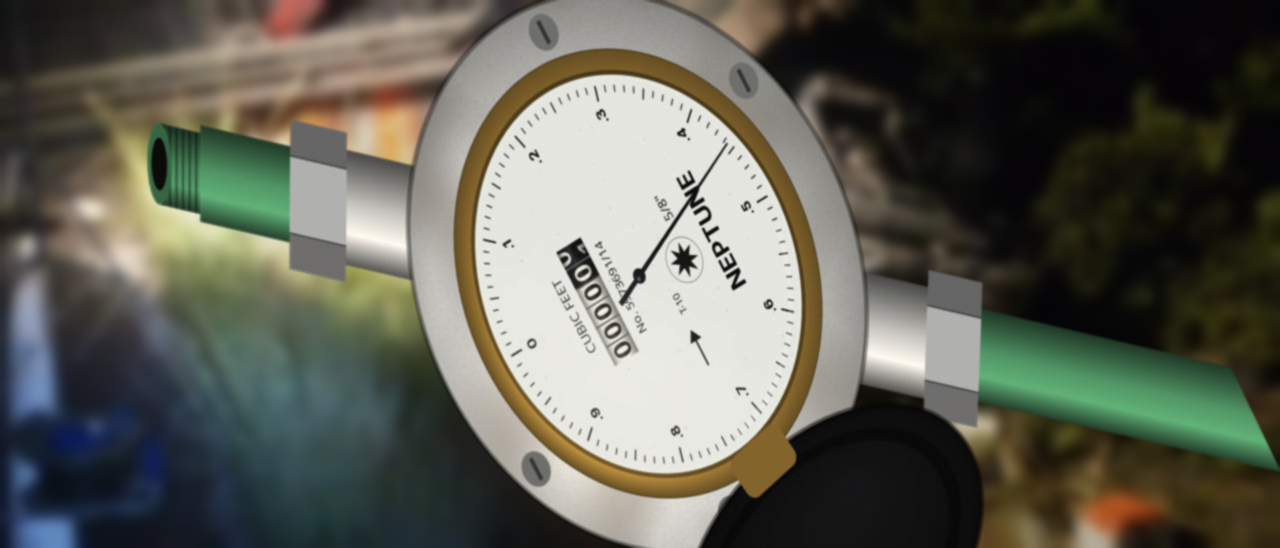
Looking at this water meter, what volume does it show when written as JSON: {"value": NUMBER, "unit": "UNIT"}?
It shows {"value": 0.44, "unit": "ft³"}
